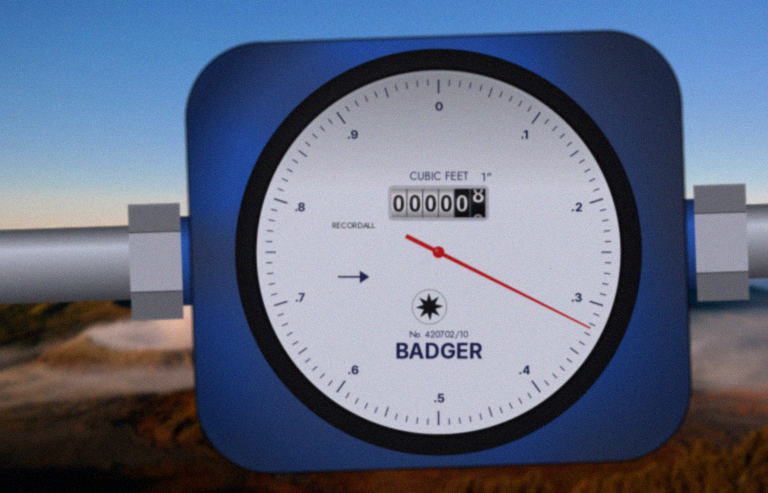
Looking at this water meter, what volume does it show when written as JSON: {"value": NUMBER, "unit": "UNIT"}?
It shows {"value": 8.32, "unit": "ft³"}
